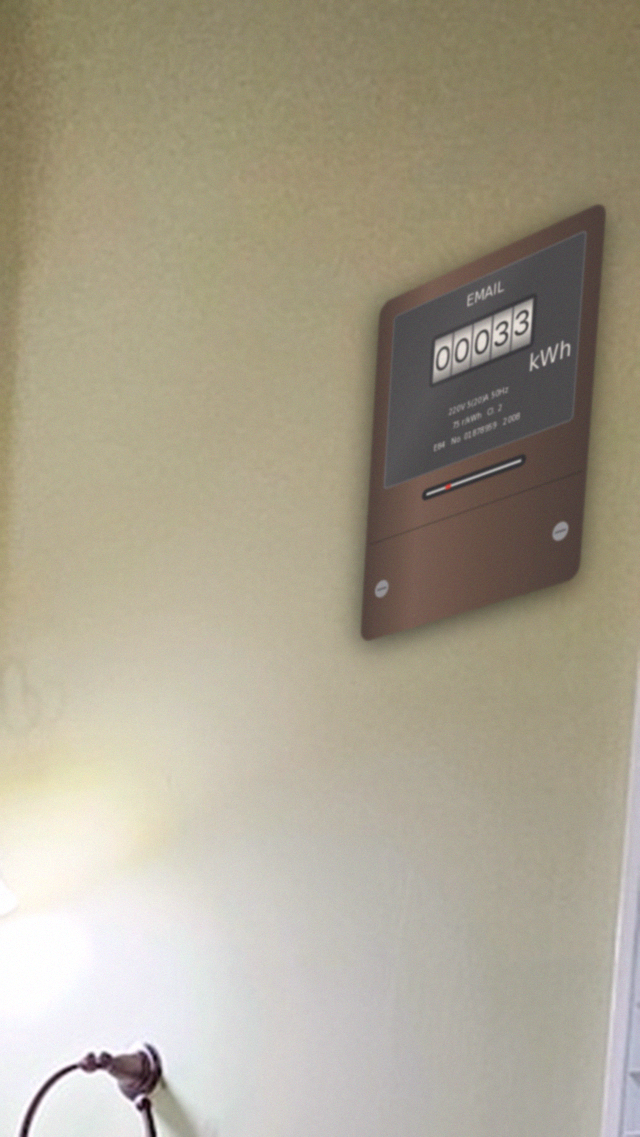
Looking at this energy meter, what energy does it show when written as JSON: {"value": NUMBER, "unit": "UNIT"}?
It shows {"value": 33, "unit": "kWh"}
